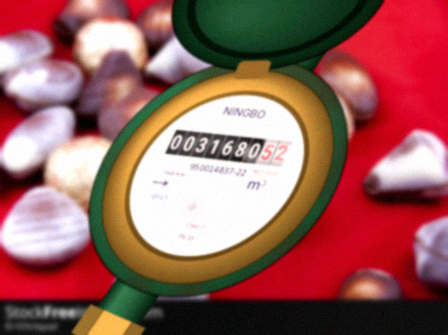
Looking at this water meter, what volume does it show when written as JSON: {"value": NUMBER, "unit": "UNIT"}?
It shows {"value": 31680.52, "unit": "m³"}
